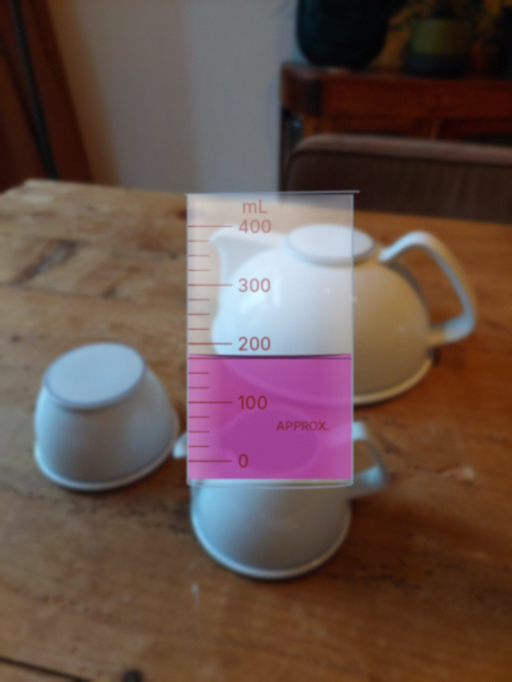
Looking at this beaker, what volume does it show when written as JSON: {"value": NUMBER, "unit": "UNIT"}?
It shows {"value": 175, "unit": "mL"}
